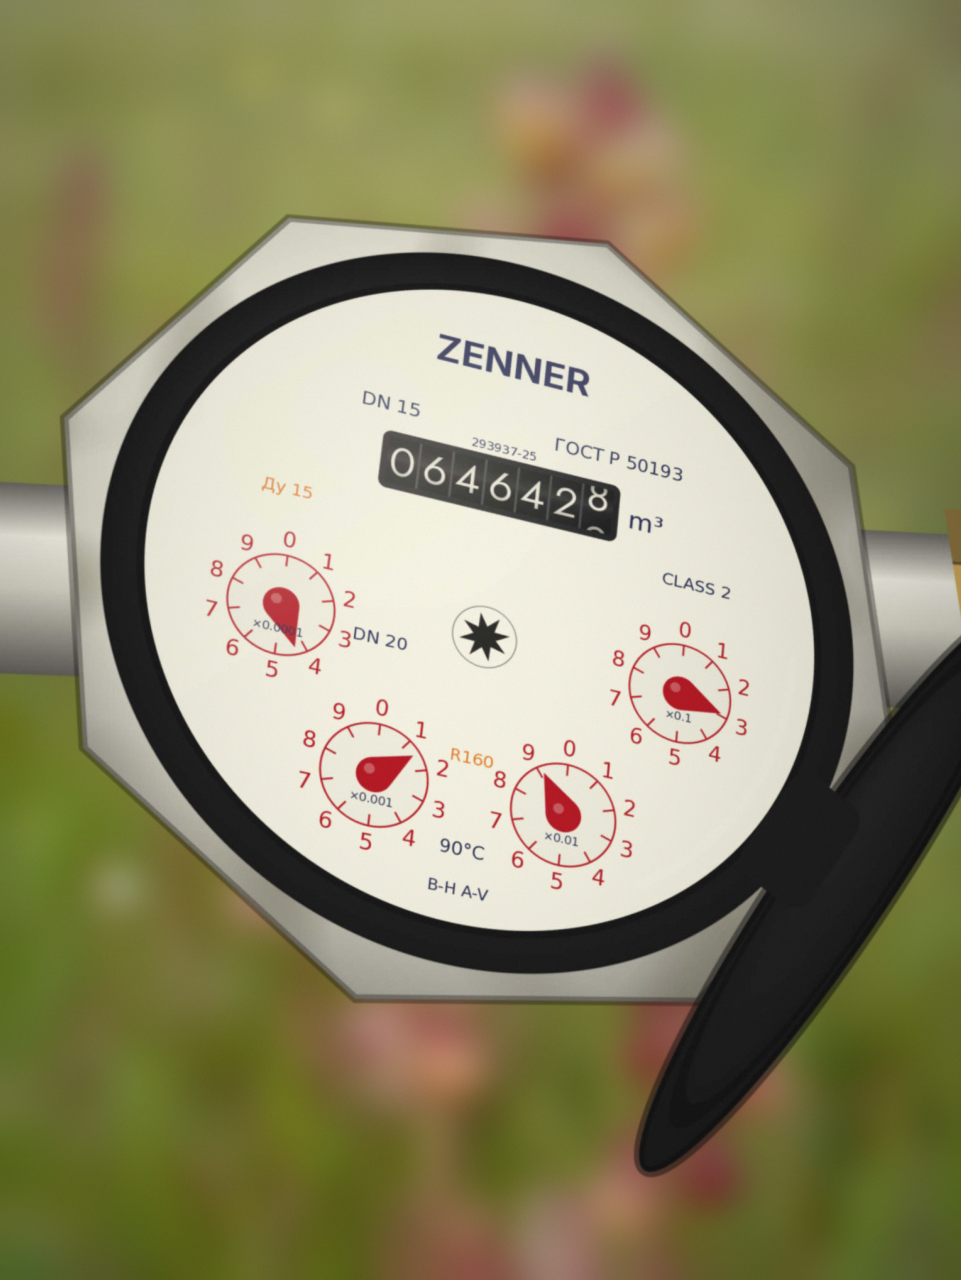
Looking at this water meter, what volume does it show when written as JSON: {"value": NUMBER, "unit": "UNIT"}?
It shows {"value": 646428.2914, "unit": "m³"}
